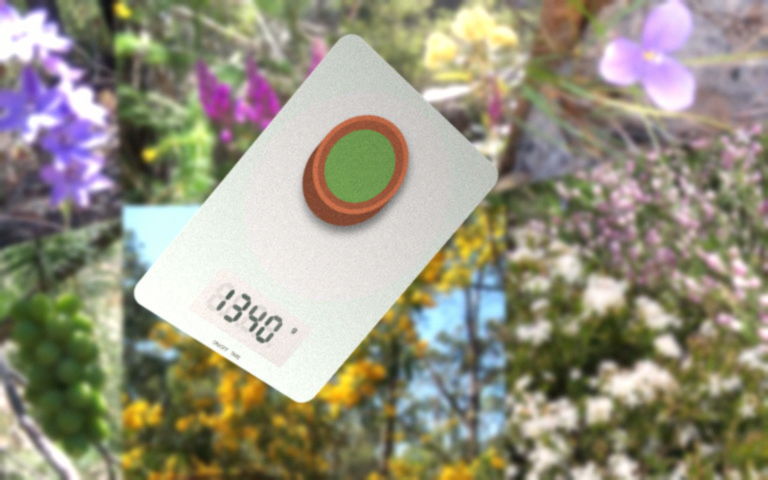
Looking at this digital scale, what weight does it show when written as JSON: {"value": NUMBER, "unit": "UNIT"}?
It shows {"value": 1340, "unit": "g"}
